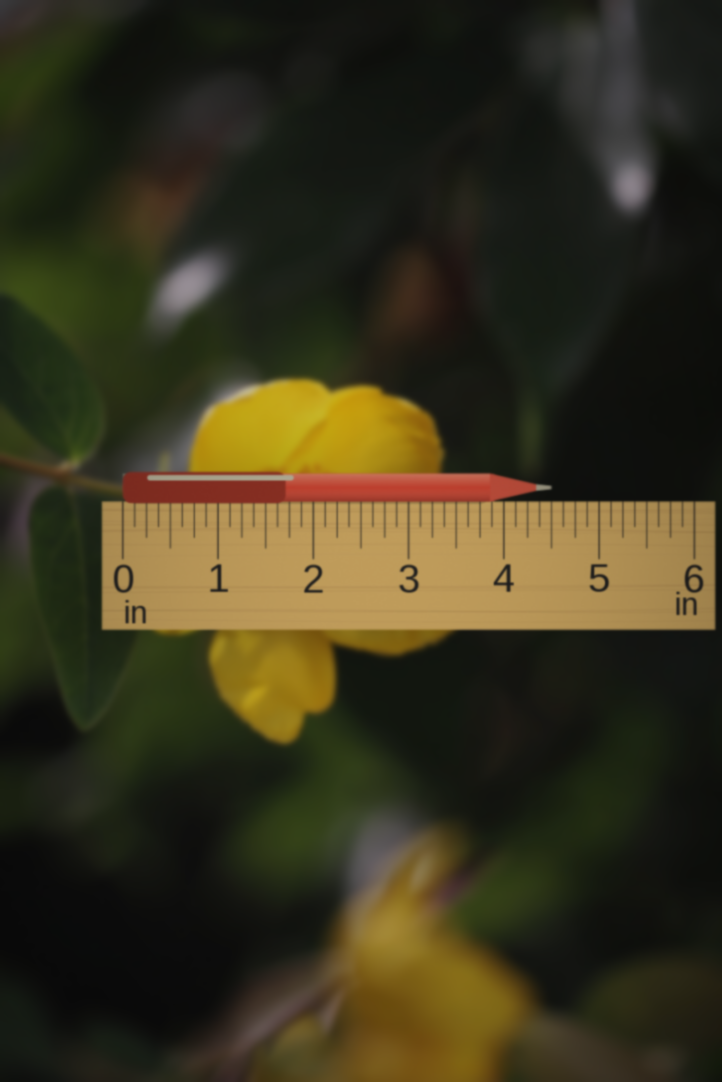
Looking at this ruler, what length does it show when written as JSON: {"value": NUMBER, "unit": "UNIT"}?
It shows {"value": 4.5, "unit": "in"}
